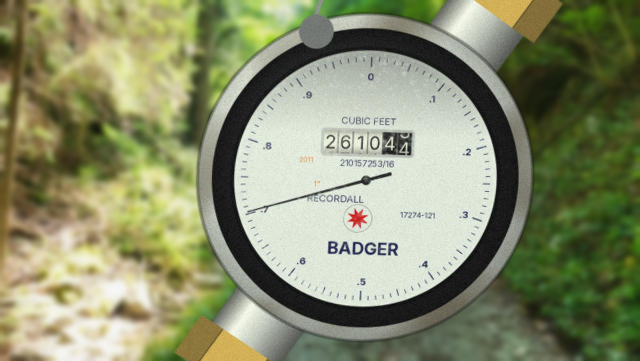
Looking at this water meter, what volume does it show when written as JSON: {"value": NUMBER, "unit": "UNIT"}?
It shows {"value": 261043.70, "unit": "ft³"}
